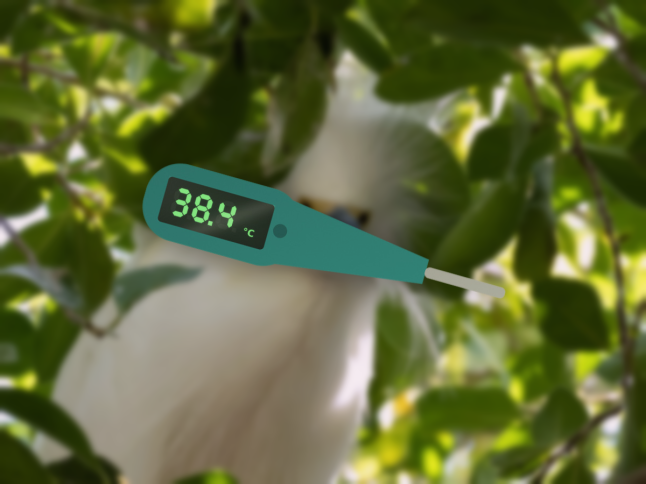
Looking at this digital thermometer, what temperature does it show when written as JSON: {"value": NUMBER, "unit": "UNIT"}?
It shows {"value": 38.4, "unit": "°C"}
